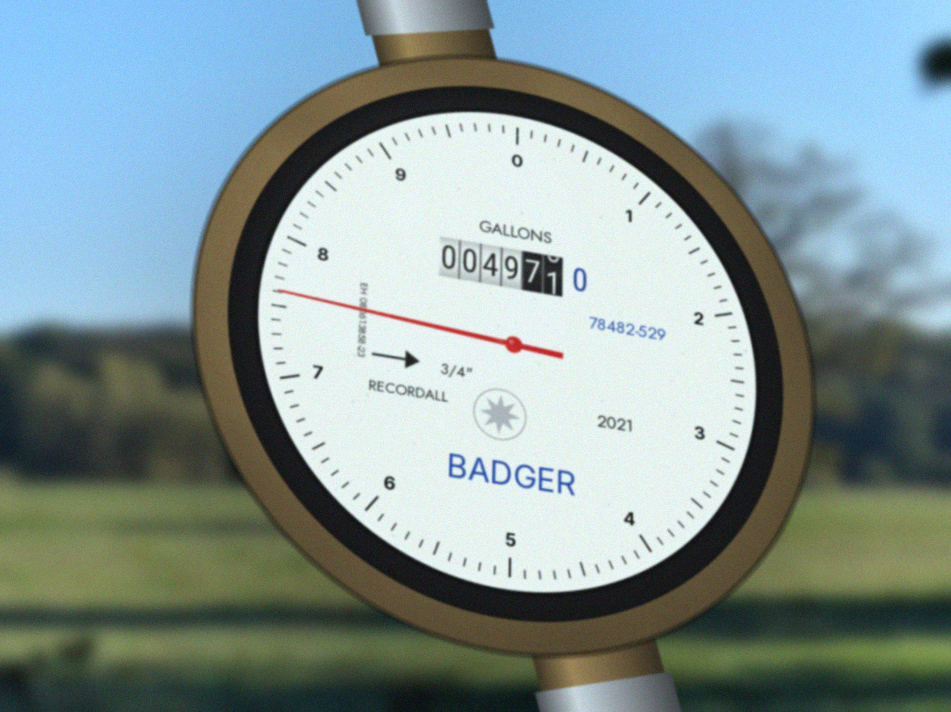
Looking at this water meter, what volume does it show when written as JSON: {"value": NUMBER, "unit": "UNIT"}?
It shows {"value": 49707.6, "unit": "gal"}
